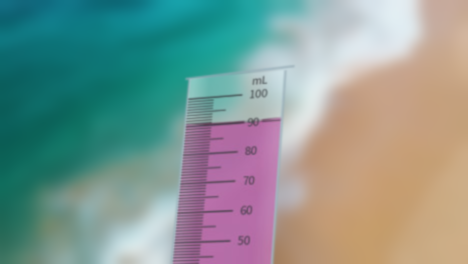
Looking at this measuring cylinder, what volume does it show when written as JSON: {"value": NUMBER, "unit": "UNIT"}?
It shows {"value": 90, "unit": "mL"}
